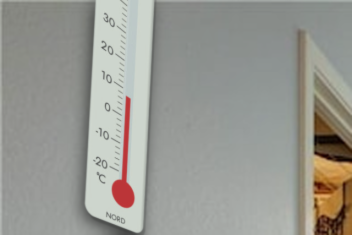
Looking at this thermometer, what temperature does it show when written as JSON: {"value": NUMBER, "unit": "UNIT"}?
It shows {"value": 8, "unit": "°C"}
